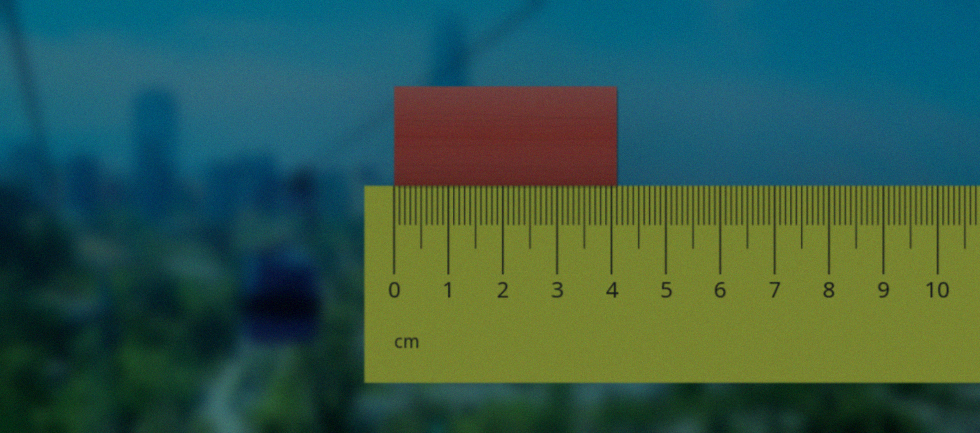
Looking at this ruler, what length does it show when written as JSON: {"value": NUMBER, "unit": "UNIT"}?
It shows {"value": 4.1, "unit": "cm"}
